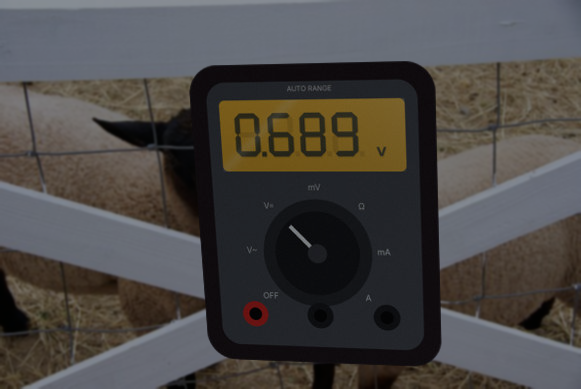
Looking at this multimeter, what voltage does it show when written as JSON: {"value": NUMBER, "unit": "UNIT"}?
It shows {"value": 0.689, "unit": "V"}
